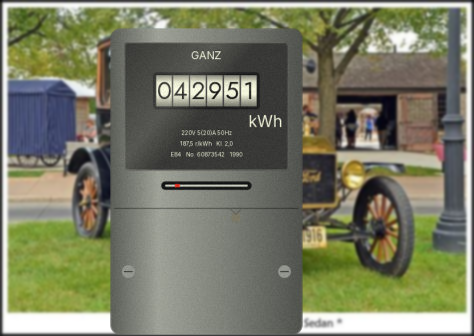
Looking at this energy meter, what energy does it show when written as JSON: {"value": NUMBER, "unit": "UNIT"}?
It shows {"value": 42951, "unit": "kWh"}
